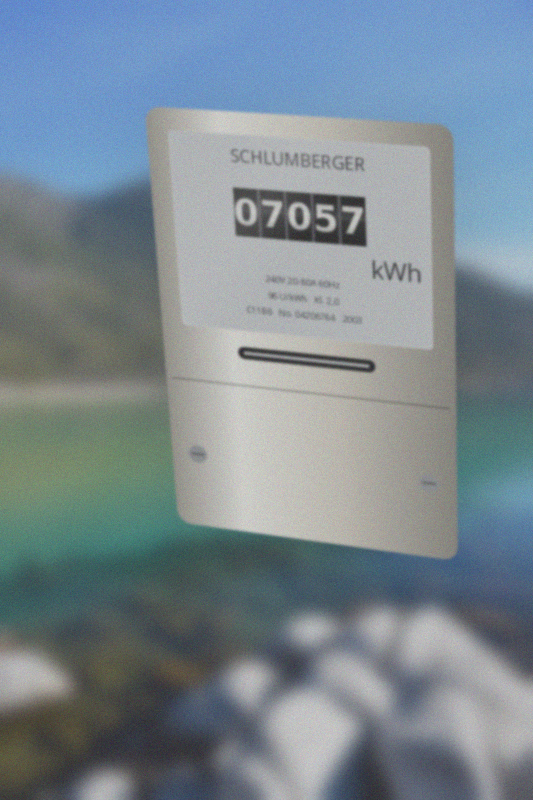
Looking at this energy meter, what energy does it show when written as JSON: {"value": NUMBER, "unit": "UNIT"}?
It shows {"value": 7057, "unit": "kWh"}
